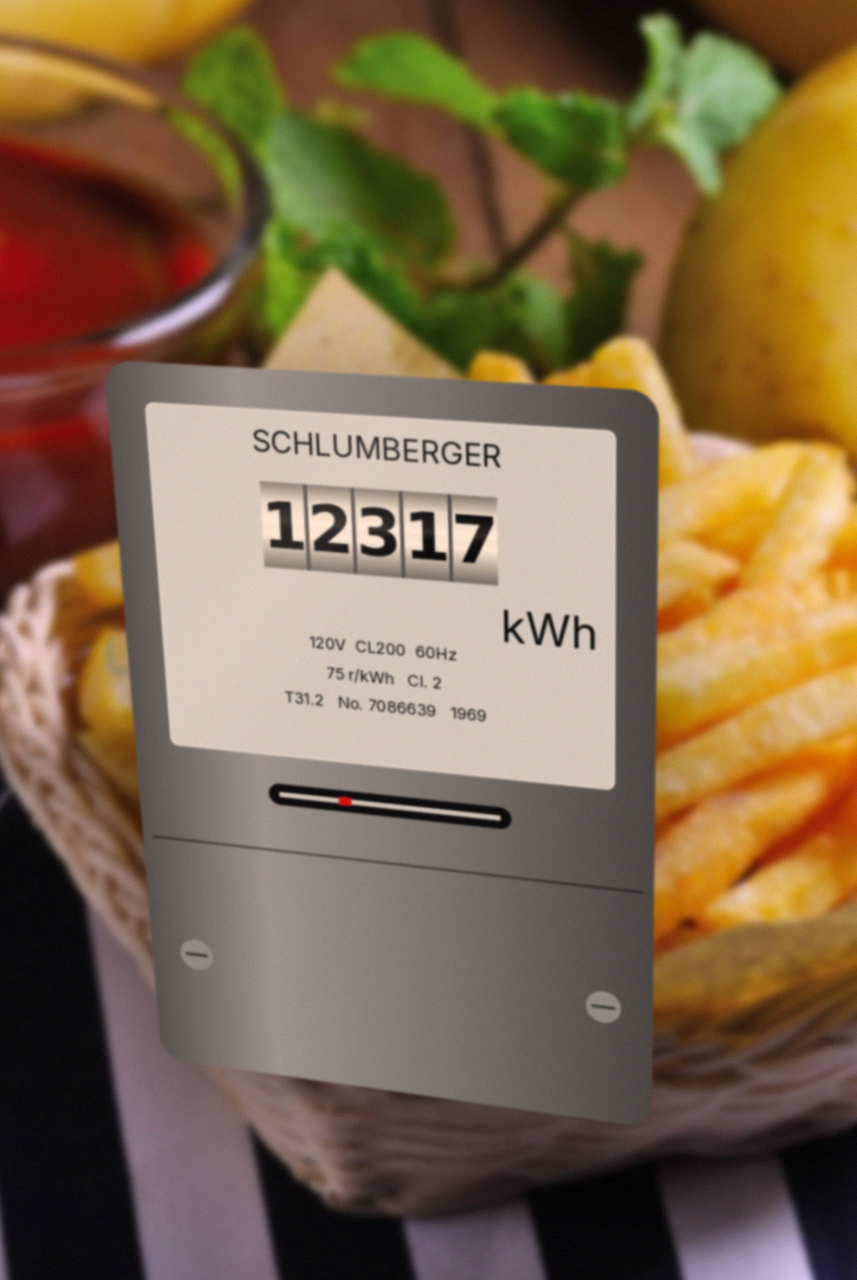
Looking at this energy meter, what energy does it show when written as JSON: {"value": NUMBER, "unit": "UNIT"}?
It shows {"value": 12317, "unit": "kWh"}
